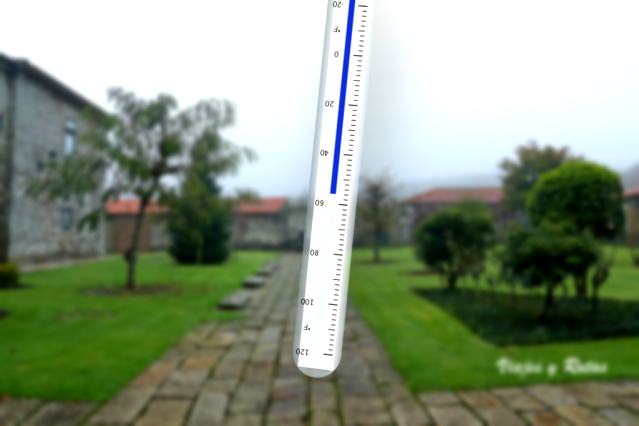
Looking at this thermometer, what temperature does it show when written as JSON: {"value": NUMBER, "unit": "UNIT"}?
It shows {"value": 56, "unit": "°F"}
